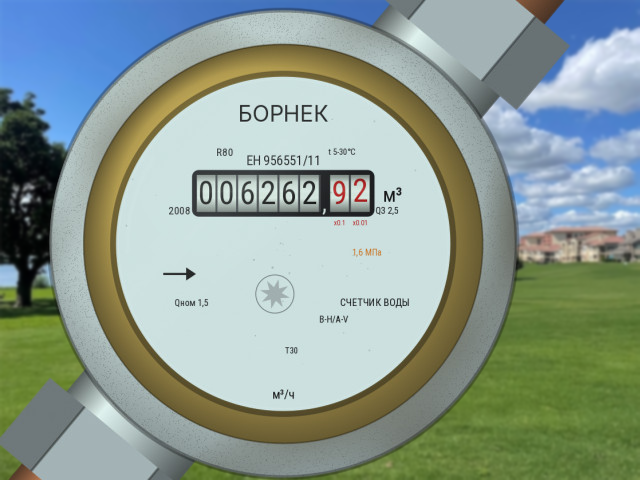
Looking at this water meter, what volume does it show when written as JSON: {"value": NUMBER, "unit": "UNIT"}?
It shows {"value": 6262.92, "unit": "m³"}
